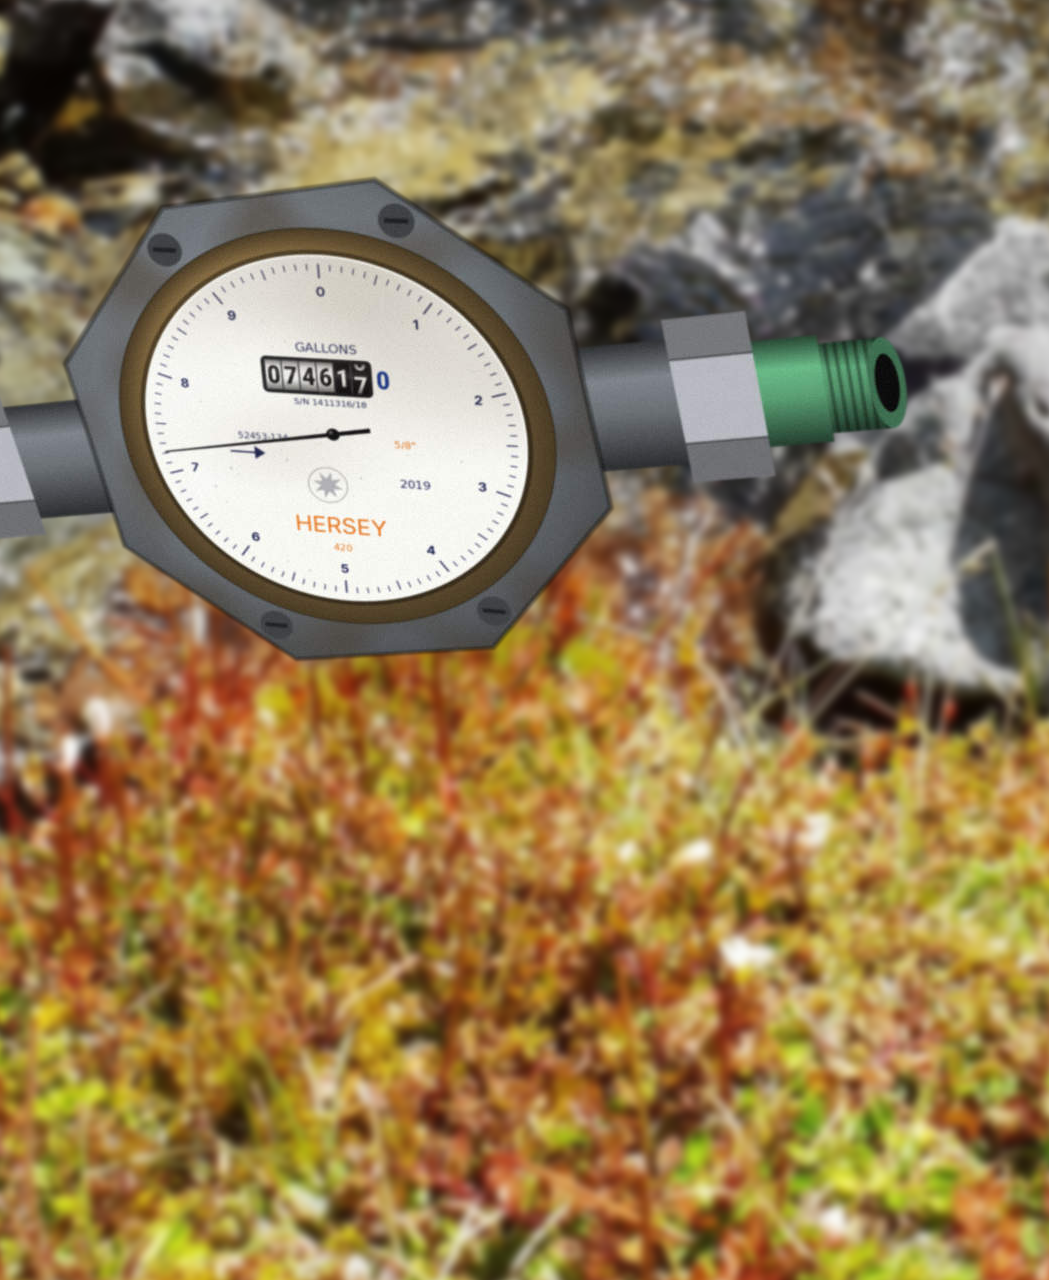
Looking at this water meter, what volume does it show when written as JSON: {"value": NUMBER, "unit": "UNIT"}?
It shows {"value": 746167.2, "unit": "gal"}
